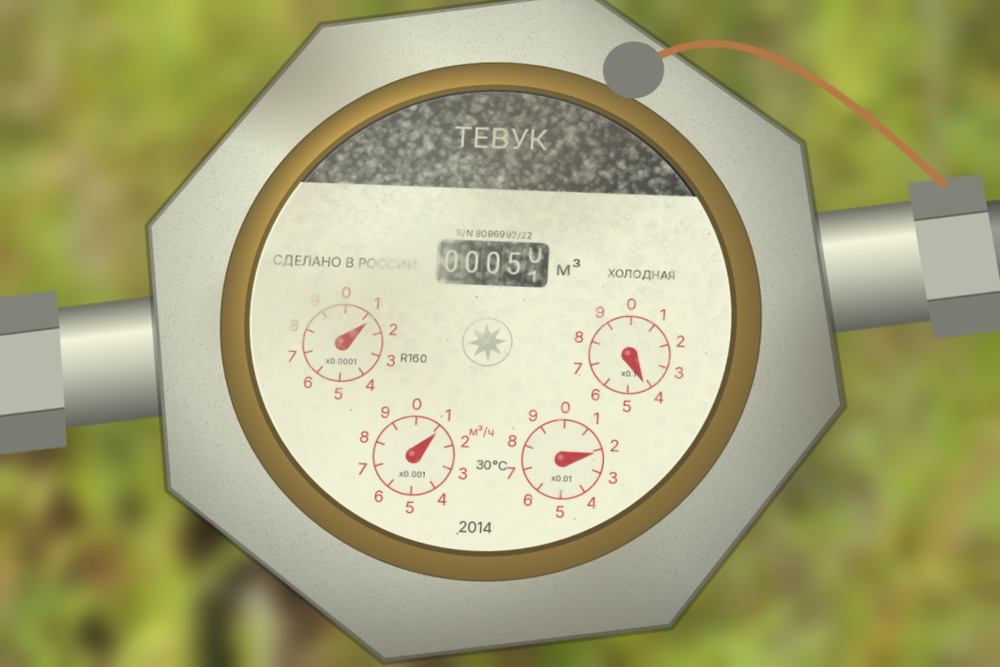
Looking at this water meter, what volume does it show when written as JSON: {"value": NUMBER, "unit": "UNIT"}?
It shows {"value": 50.4211, "unit": "m³"}
